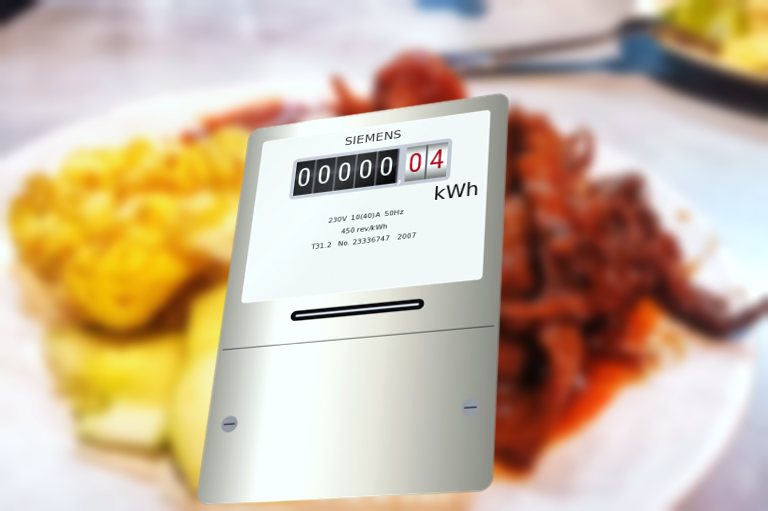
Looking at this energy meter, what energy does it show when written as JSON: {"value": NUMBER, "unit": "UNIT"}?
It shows {"value": 0.04, "unit": "kWh"}
